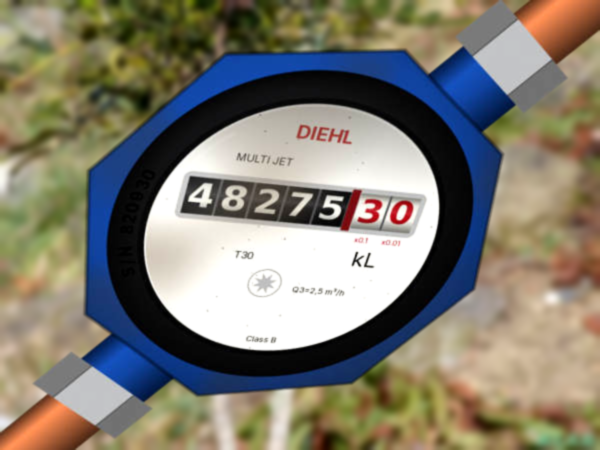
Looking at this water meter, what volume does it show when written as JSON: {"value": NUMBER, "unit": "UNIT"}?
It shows {"value": 48275.30, "unit": "kL"}
